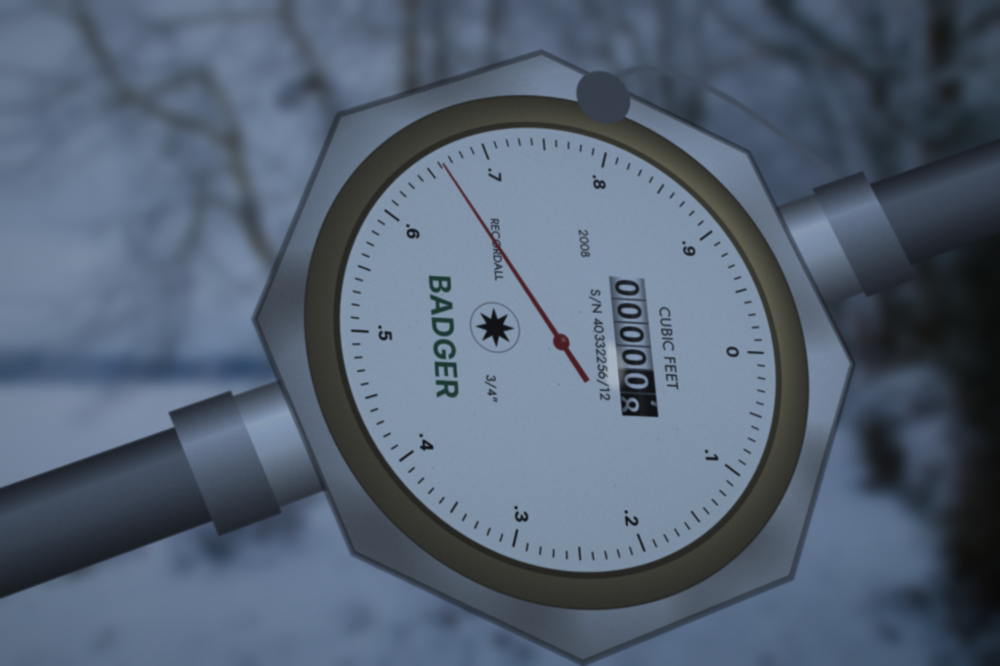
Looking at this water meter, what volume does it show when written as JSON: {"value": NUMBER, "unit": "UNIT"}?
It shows {"value": 7.66, "unit": "ft³"}
